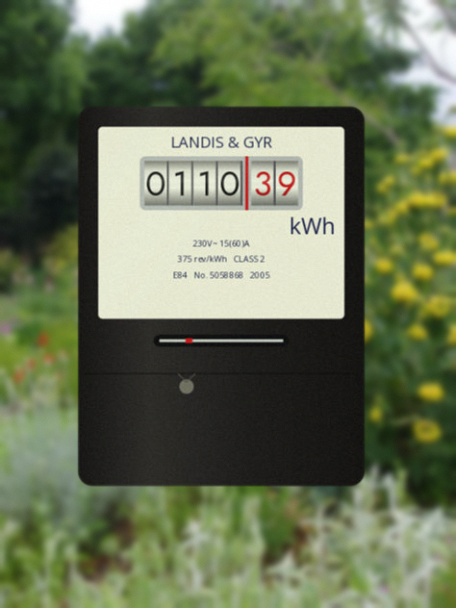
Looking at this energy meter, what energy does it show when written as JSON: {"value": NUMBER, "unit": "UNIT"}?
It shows {"value": 110.39, "unit": "kWh"}
